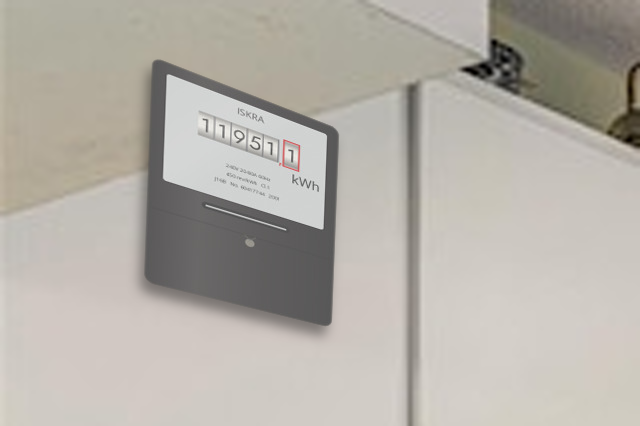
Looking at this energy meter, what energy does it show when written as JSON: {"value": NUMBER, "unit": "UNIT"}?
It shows {"value": 11951.1, "unit": "kWh"}
